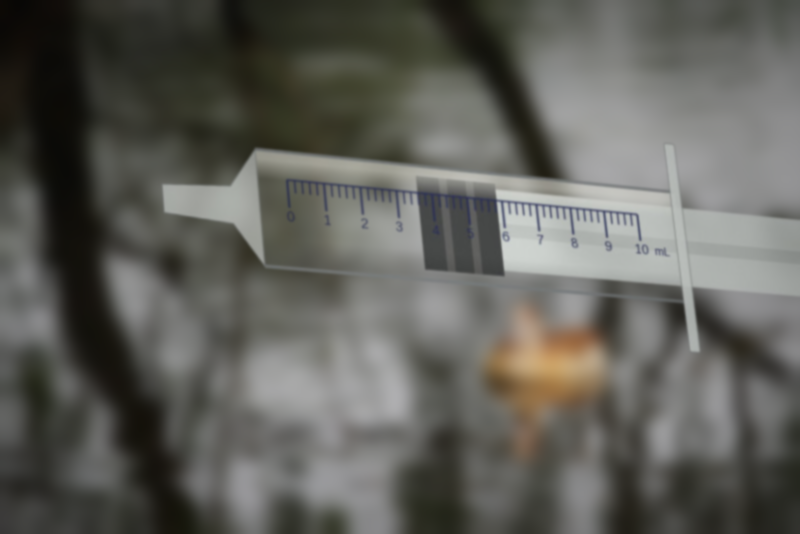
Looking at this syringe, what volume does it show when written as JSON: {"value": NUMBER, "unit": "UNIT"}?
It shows {"value": 3.6, "unit": "mL"}
